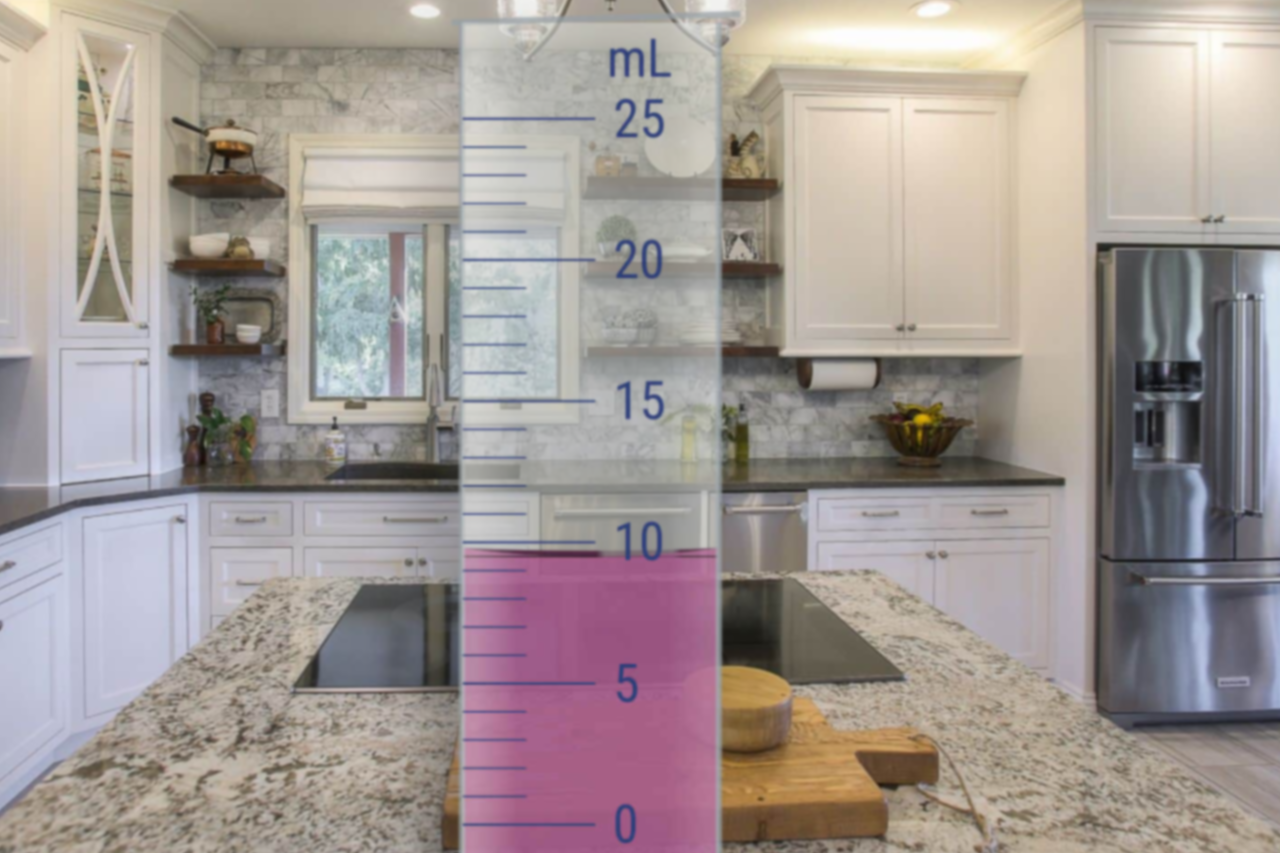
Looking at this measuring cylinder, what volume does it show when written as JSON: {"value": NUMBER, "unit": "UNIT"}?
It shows {"value": 9.5, "unit": "mL"}
